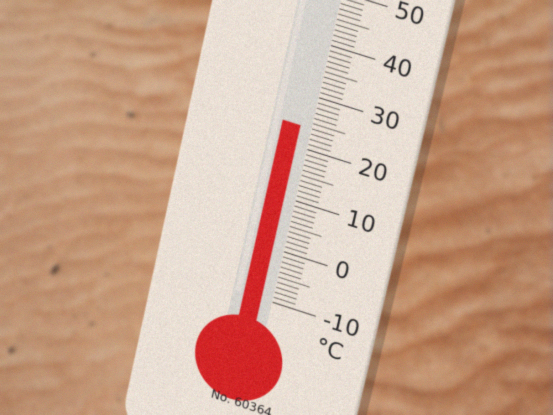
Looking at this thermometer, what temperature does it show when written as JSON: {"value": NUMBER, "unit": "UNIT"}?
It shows {"value": 24, "unit": "°C"}
